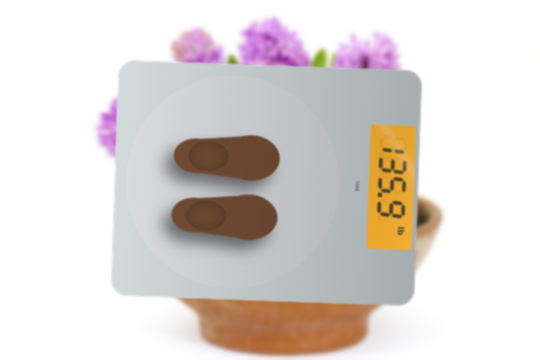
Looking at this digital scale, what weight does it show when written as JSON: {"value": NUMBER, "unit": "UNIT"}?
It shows {"value": 135.9, "unit": "lb"}
